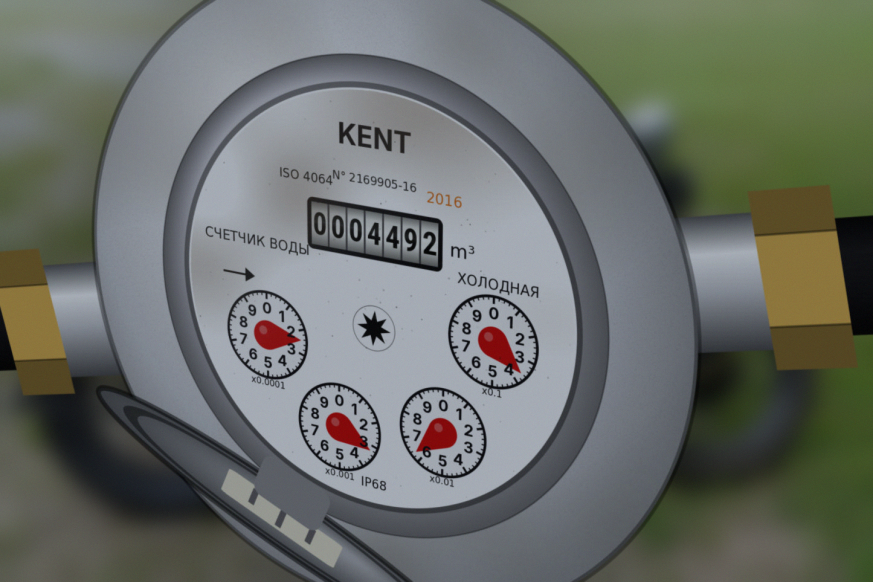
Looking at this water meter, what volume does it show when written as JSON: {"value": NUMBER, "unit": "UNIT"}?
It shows {"value": 4492.3632, "unit": "m³"}
